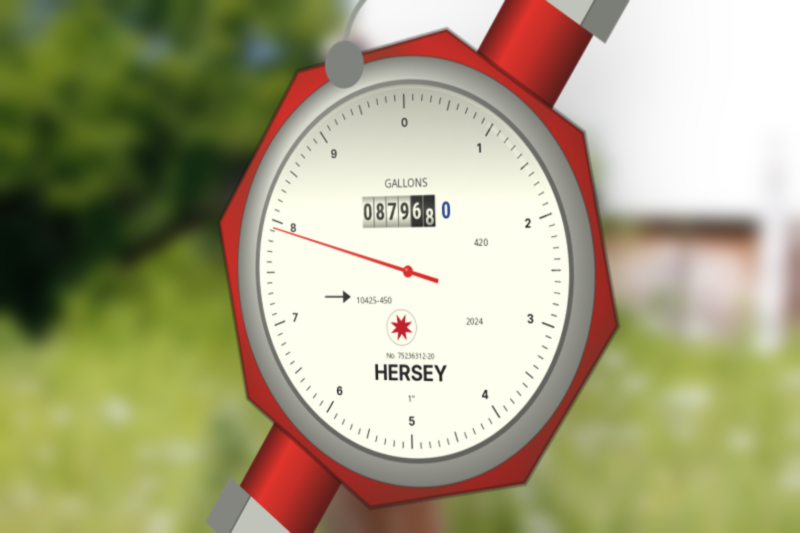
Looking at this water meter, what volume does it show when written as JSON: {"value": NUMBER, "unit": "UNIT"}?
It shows {"value": 879677.9, "unit": "gal"}
